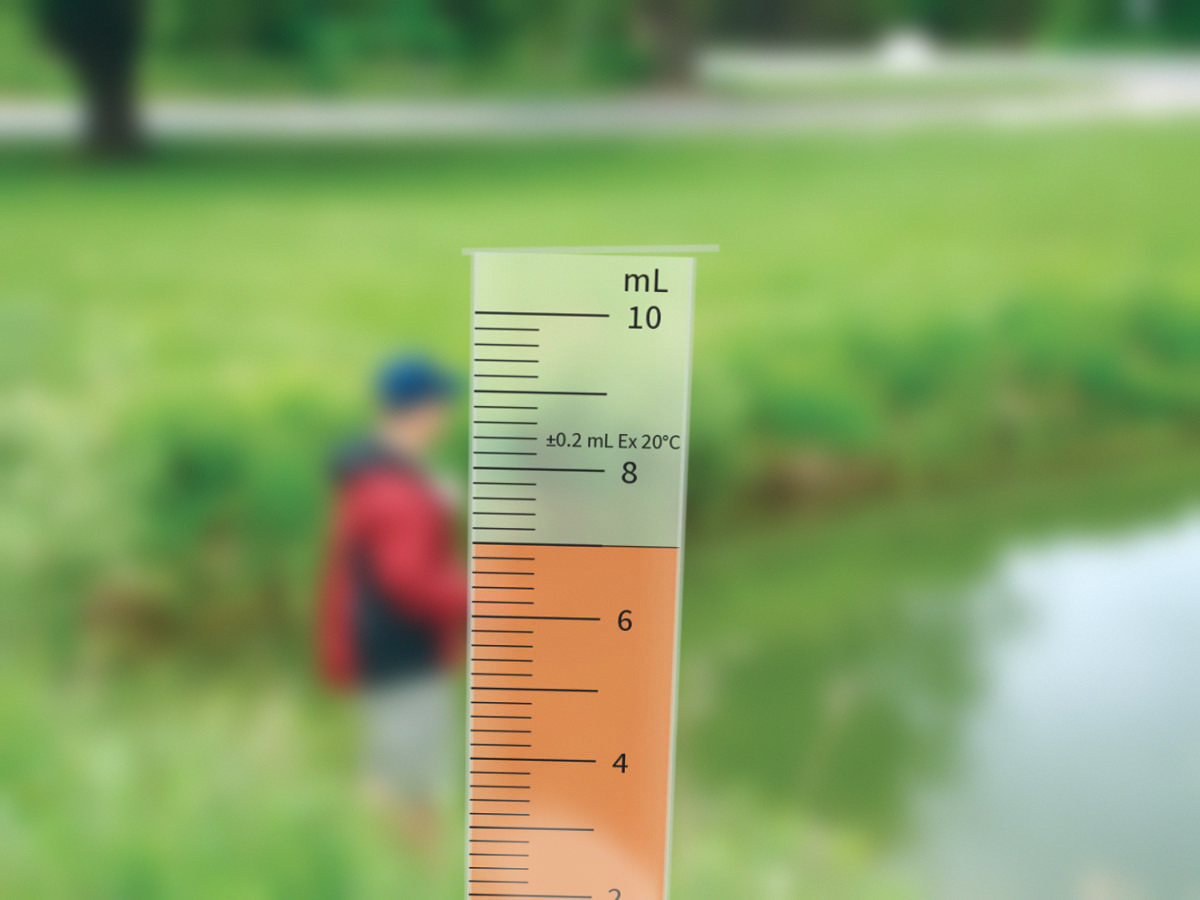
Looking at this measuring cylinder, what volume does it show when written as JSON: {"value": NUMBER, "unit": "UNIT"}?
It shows {"value": 7, "unit": "mL"}
